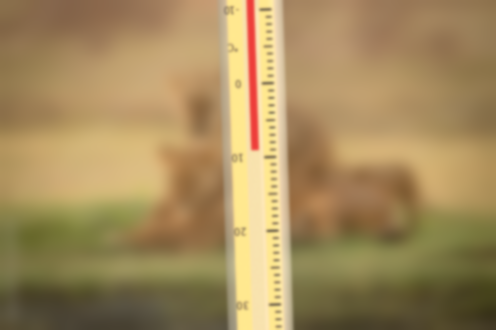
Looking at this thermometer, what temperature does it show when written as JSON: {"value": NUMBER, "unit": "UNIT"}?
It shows {"value": 9, "unit": "°C"}
